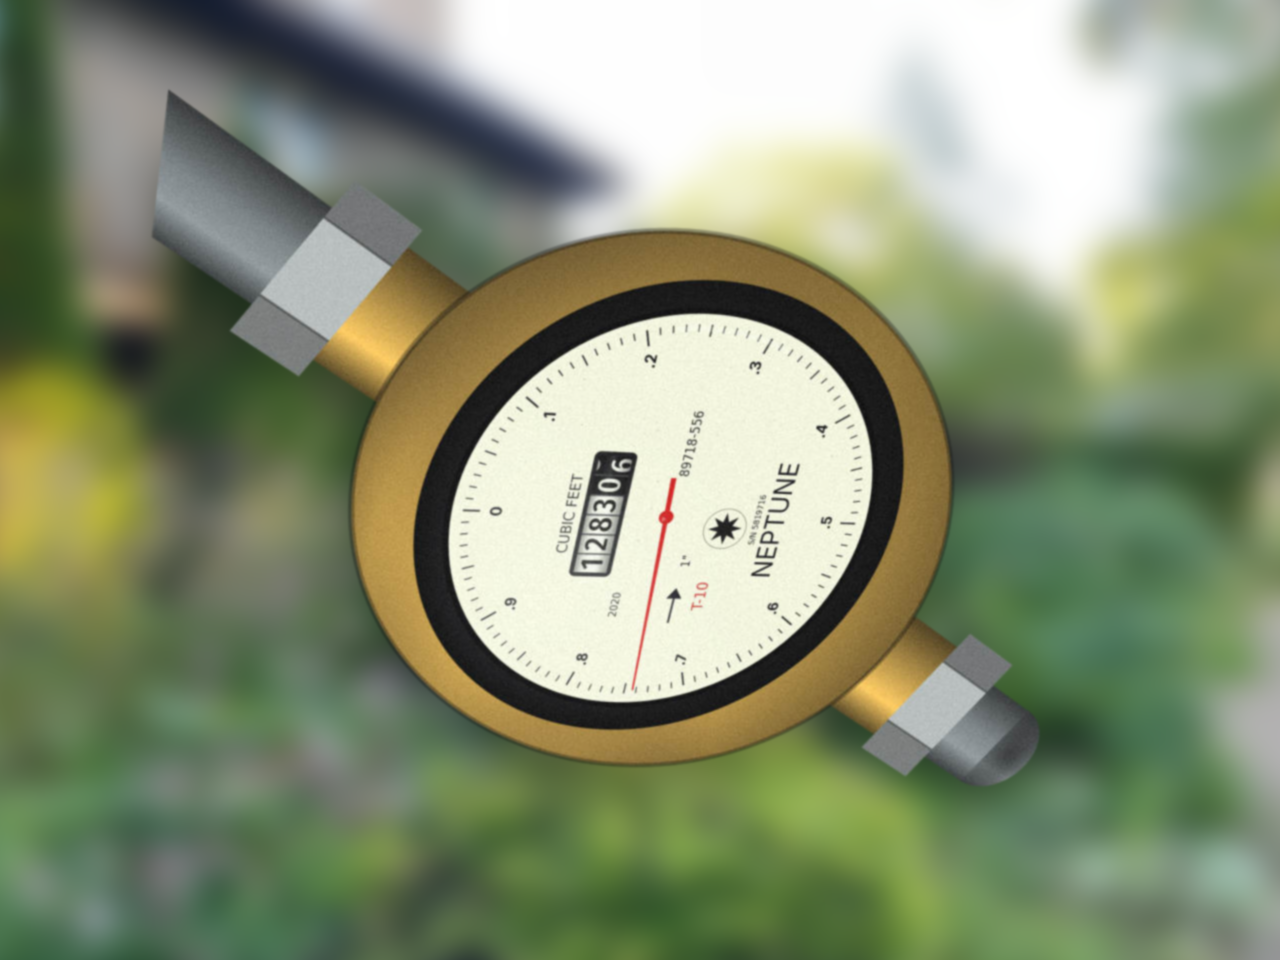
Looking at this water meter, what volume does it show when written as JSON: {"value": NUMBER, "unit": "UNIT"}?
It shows {"value": 128305.74, "unit": "ft³"}
